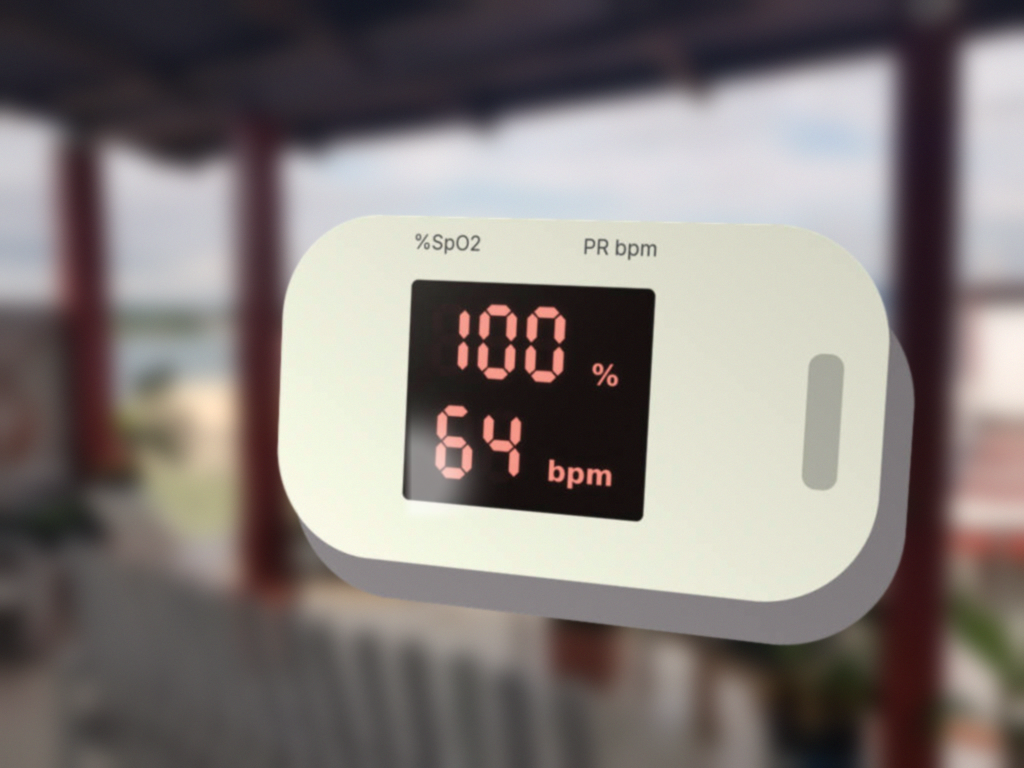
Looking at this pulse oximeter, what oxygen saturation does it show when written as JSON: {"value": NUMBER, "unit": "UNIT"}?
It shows {"value": 100, "unit": "%"}
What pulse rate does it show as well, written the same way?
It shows {"value": 64, "unit": "bpm"}
